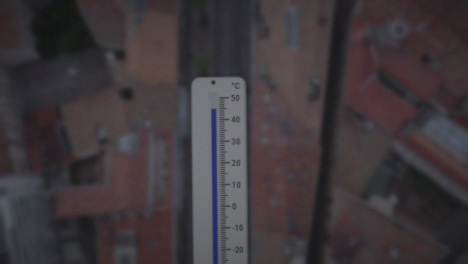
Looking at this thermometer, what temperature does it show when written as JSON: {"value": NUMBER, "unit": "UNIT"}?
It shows {"value": 45, "unit": "°C"}
